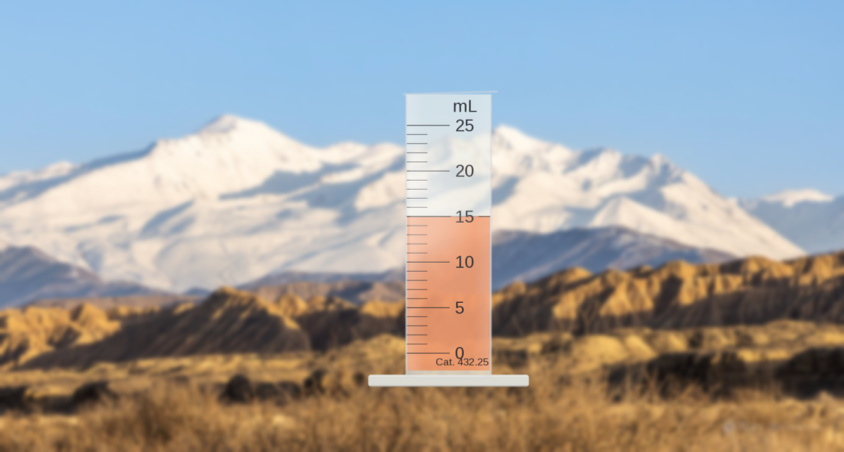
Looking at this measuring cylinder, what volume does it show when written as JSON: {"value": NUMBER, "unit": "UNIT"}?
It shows {"value": 15, "unit": "mL"}
